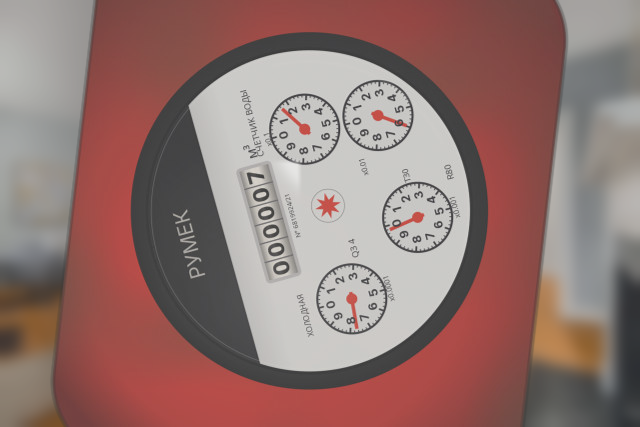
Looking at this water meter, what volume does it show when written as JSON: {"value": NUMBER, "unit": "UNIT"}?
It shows {"value": 7.1597, "unit": "m³"}
